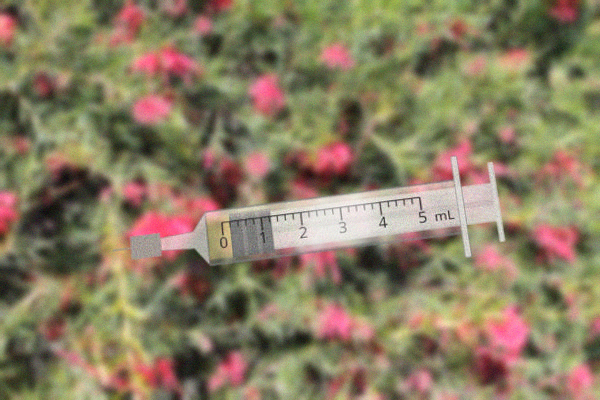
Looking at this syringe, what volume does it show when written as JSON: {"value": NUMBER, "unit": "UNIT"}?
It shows {"value": 0.2, "unit": "mL"}
